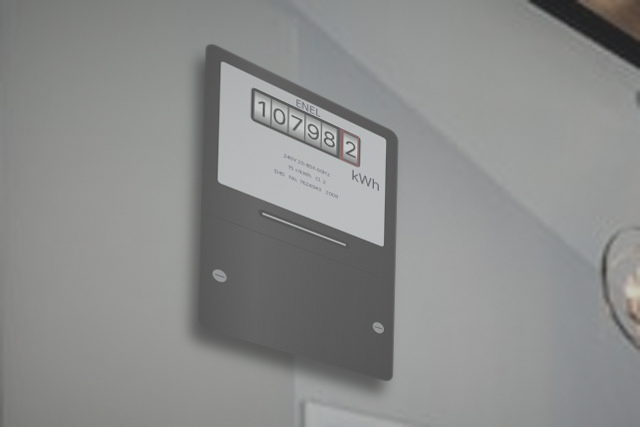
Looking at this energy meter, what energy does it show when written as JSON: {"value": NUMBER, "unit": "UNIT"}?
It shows {"value": 10798.2, "unit": "kWh"}
